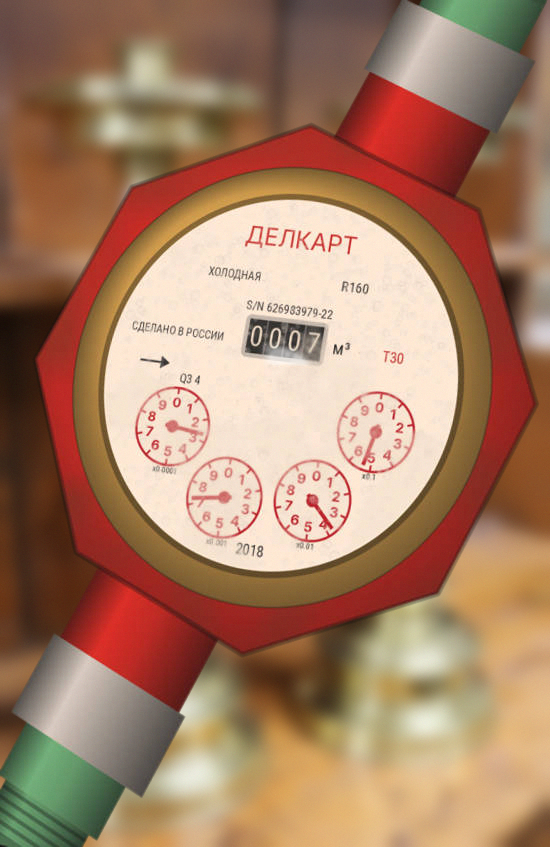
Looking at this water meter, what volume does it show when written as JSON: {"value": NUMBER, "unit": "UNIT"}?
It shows {"value": 7.5372, "unit": "m³"}
